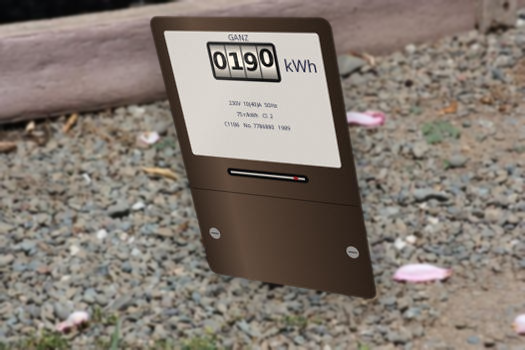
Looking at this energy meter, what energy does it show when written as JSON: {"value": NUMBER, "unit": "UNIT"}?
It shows {"value": 190, "unit": "kWh"}
